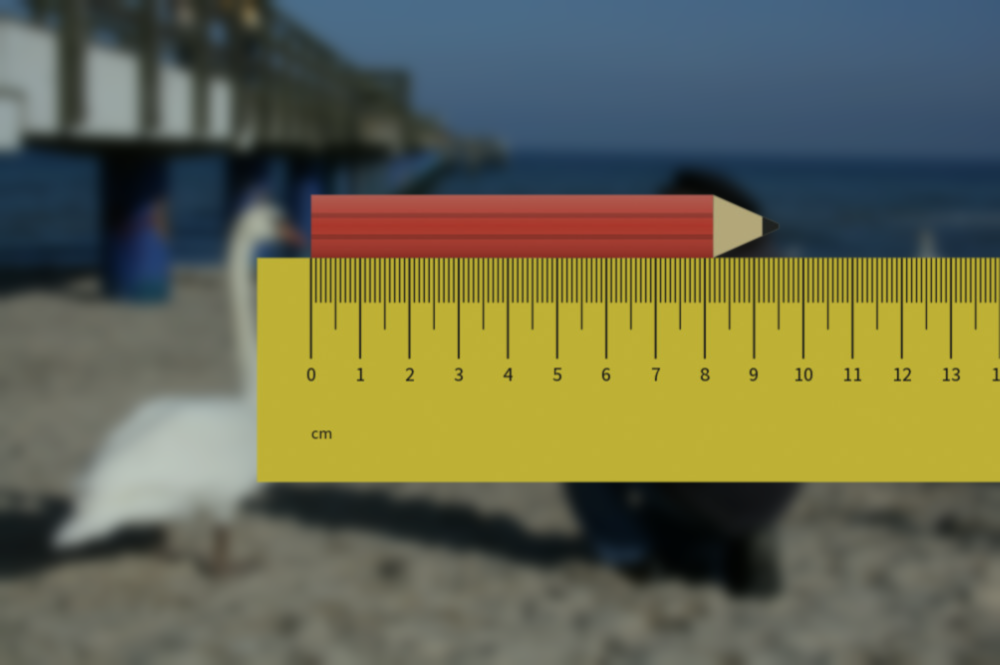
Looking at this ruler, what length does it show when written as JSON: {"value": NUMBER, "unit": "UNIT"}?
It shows {"value": 9.5, "unit": "cm"}
